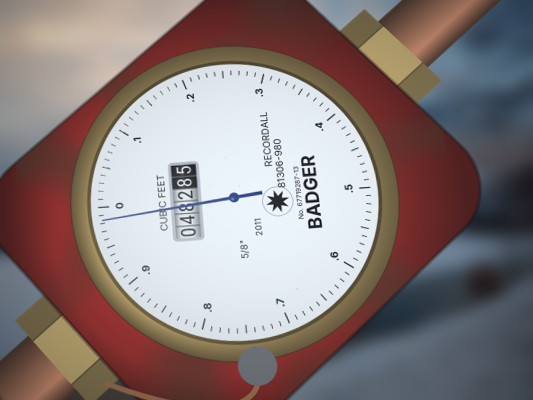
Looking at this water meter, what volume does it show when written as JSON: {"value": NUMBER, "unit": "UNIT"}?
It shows {"value": 48284.98, "unit": "ft³"}
